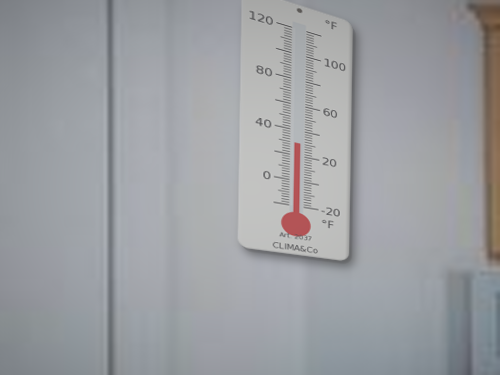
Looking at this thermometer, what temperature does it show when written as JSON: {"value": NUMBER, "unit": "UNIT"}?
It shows {"value": 30, "unit": "°F"}
